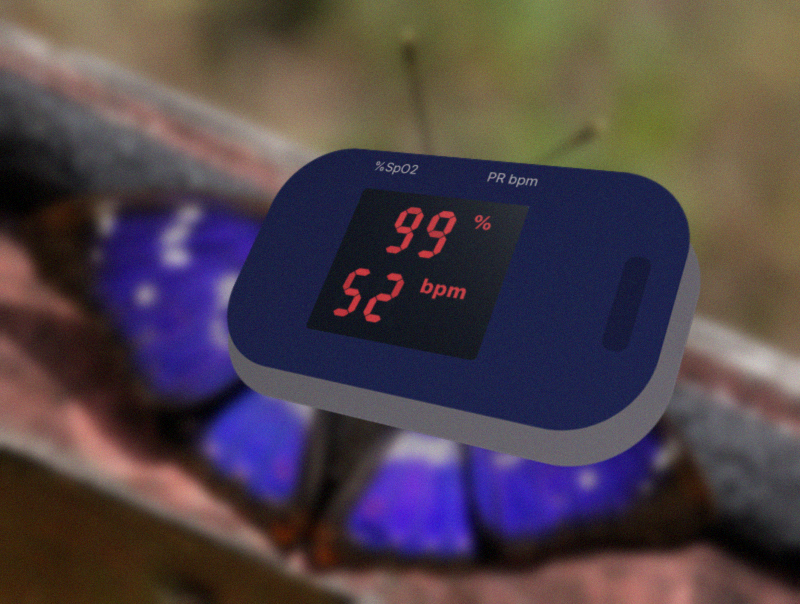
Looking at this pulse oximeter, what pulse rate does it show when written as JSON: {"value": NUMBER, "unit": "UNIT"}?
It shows {"value": 52, "unit": "bpm"}
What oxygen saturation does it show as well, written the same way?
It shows {"value": 99, "unit": "%"}
